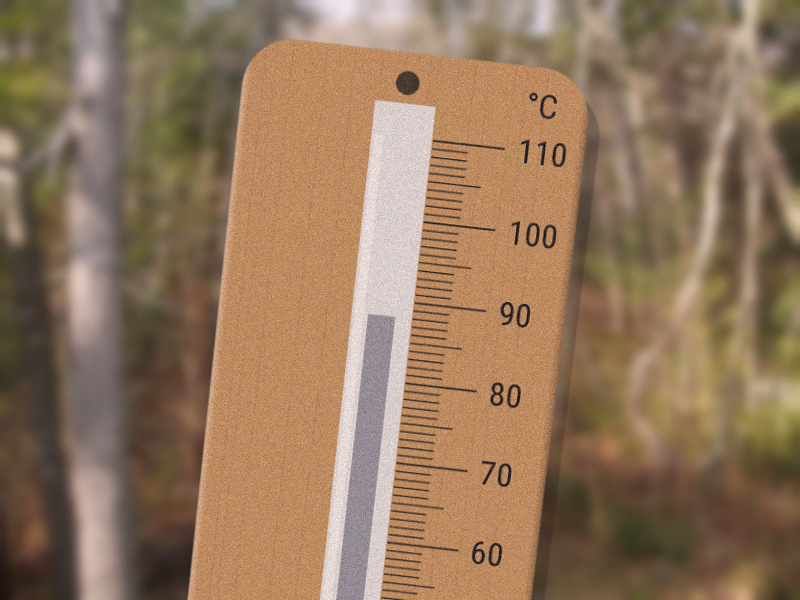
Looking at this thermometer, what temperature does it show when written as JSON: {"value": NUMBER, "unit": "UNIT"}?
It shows {"value": 88, "unit": "°C"}
